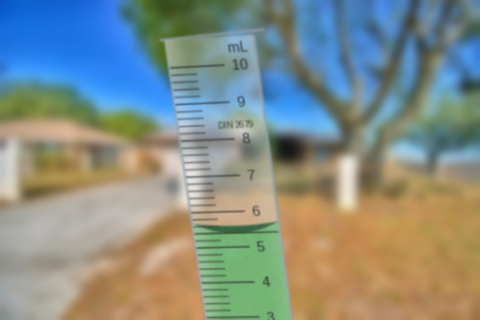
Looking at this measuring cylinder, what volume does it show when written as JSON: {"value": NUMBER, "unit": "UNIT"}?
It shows {"value": 5.4, "unit": "mL"}
